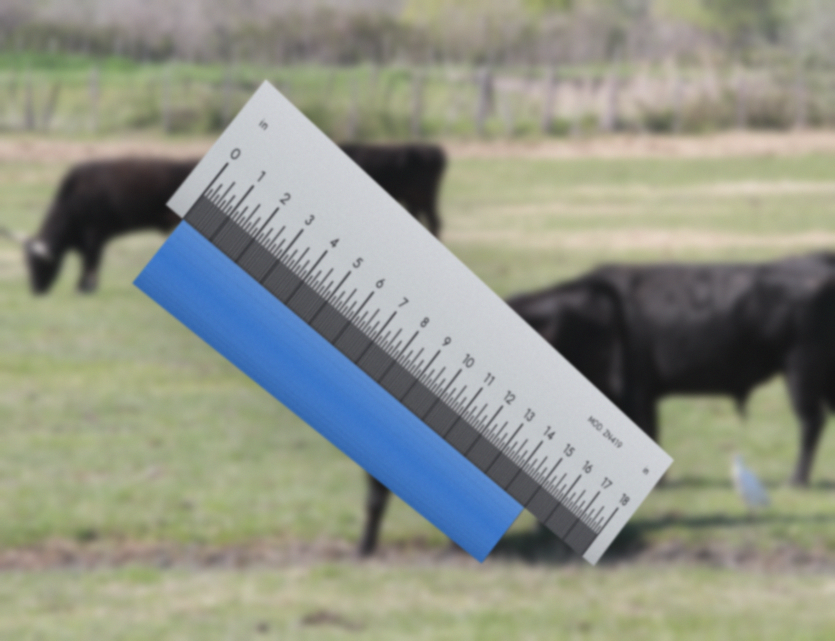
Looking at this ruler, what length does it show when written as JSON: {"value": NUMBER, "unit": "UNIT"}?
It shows {"value": 15, "unit": "in"}
